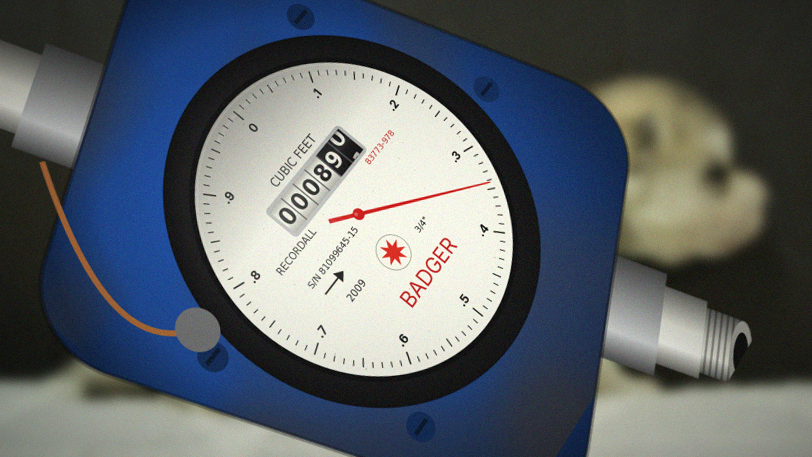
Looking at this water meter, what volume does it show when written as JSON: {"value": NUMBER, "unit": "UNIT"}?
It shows {"value": 890.34, "unit": "ft³"}
